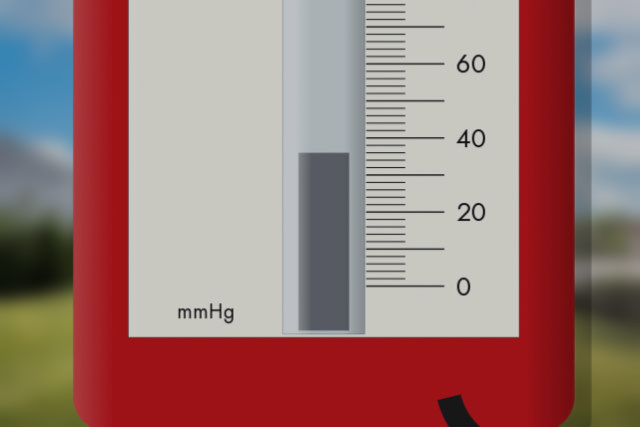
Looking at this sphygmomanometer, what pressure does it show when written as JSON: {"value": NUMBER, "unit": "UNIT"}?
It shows {"value": 36, "unit": "mmHg"}
